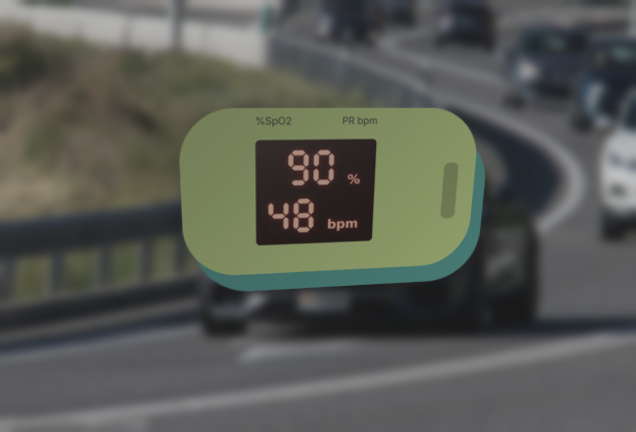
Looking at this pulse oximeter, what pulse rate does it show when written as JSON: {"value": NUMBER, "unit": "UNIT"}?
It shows {"value": 48, "unit": "bpm"}
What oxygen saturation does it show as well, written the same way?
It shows {"value": 90, "unit": "%"}
